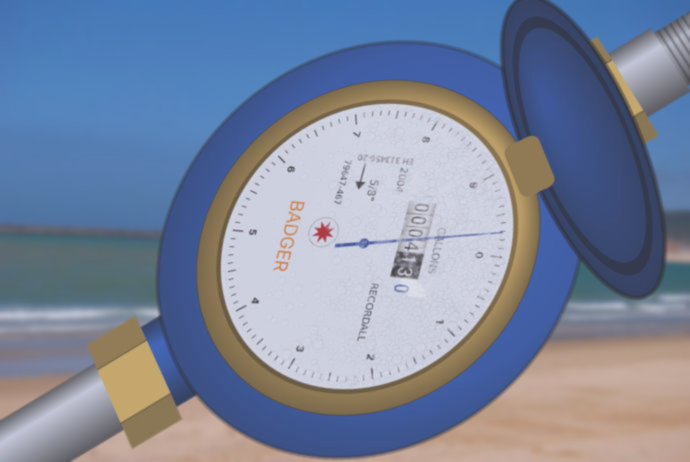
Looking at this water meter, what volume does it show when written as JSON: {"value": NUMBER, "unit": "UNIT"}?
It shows {"value": 4129.7, "unit": "gal"}
